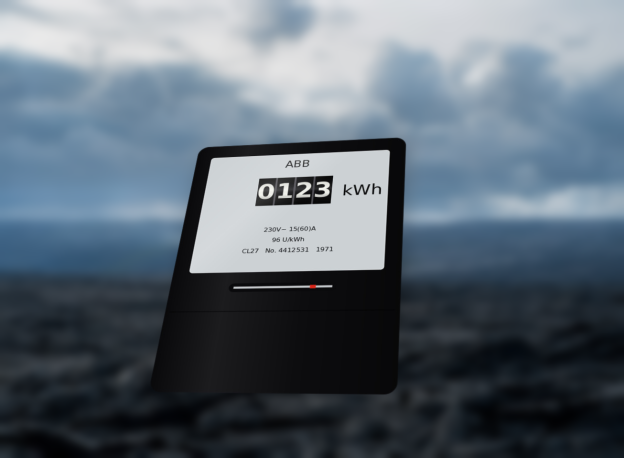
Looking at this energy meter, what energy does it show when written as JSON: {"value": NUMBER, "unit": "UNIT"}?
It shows {"value": 123, "unit": "kWh"}
